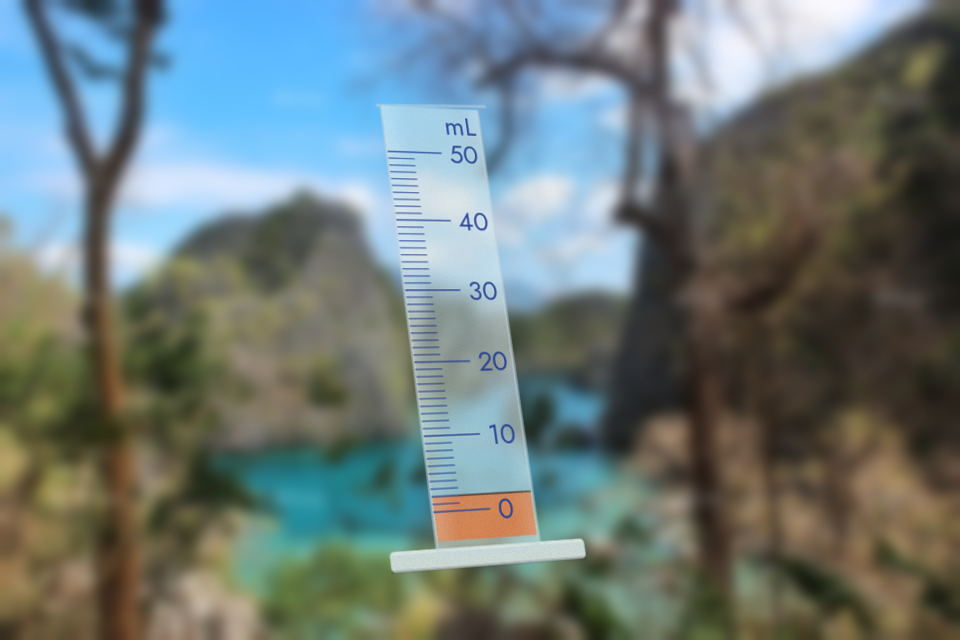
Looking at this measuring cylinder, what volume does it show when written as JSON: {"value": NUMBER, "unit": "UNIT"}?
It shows {"value": 2, "unit": "mL"}
